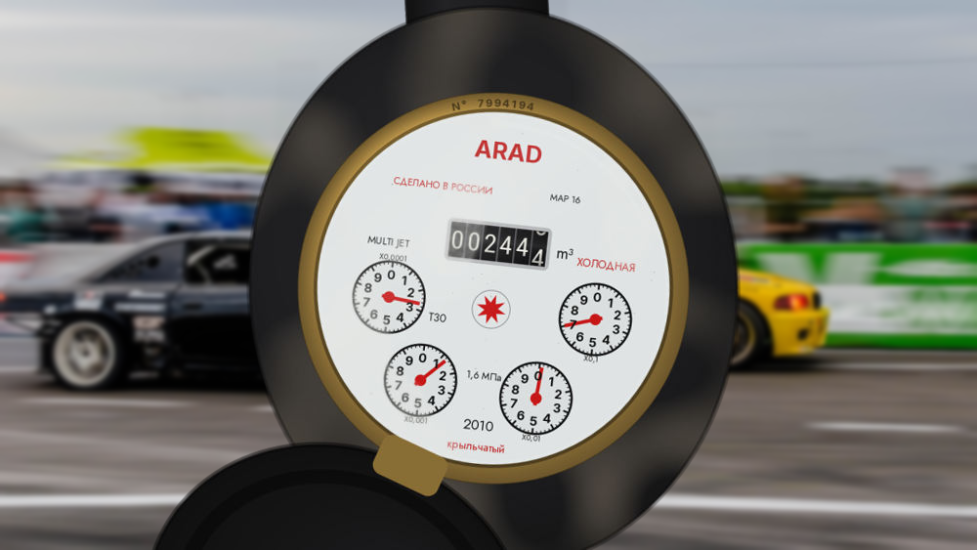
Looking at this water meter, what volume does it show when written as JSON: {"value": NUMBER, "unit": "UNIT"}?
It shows {"value": 2443.7012, "unit": "m³"}
